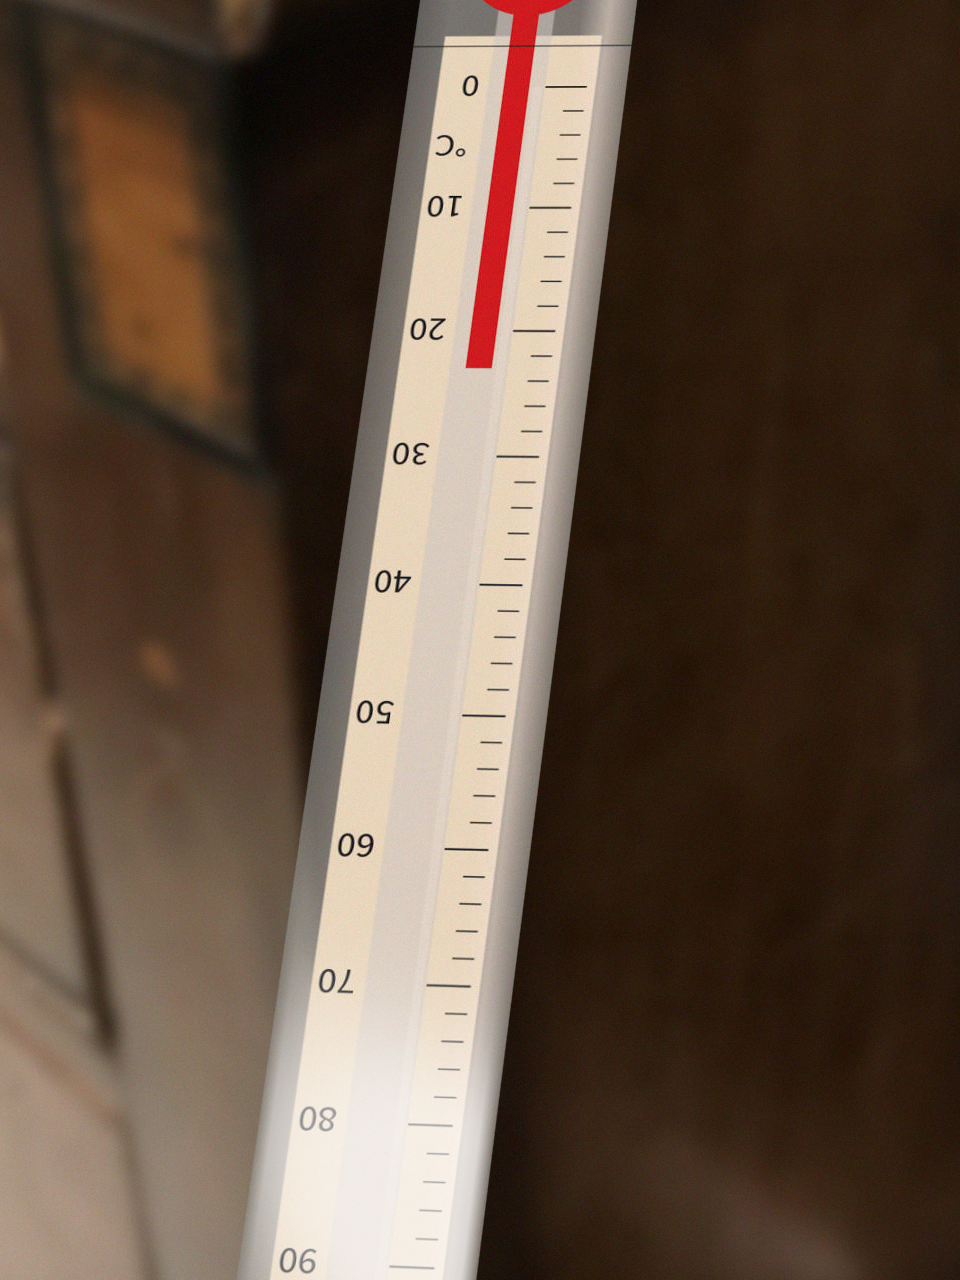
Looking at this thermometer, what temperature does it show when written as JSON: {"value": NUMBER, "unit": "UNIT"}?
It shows {"value": 23, "unit": "°C"}
